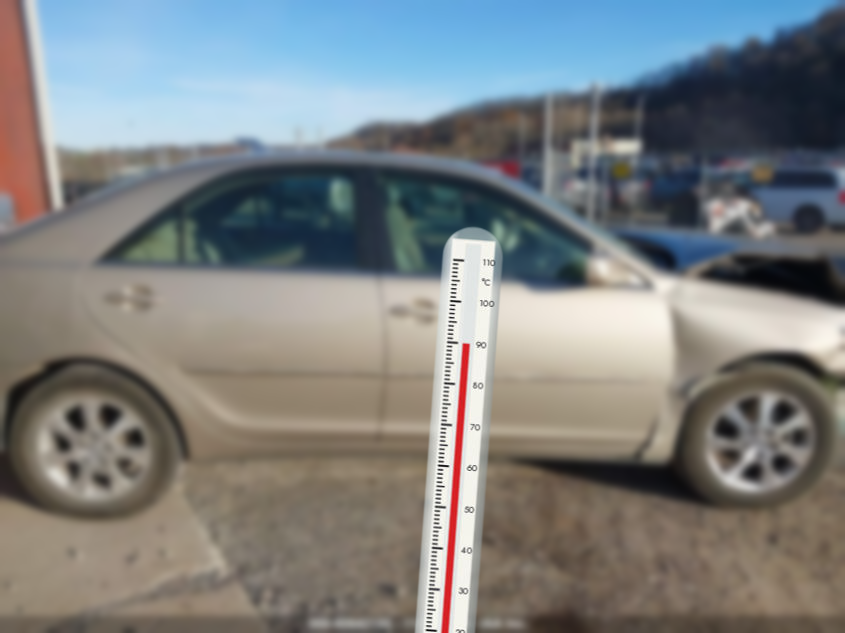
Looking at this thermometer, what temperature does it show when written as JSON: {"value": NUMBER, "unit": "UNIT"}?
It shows {"value": 90, "unit": "°C"}
